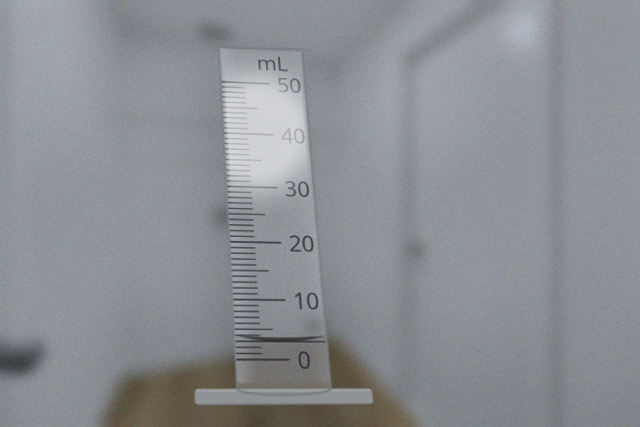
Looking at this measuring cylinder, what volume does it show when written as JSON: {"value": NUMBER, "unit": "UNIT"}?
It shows {"value": 3, "unit": "mL"}
